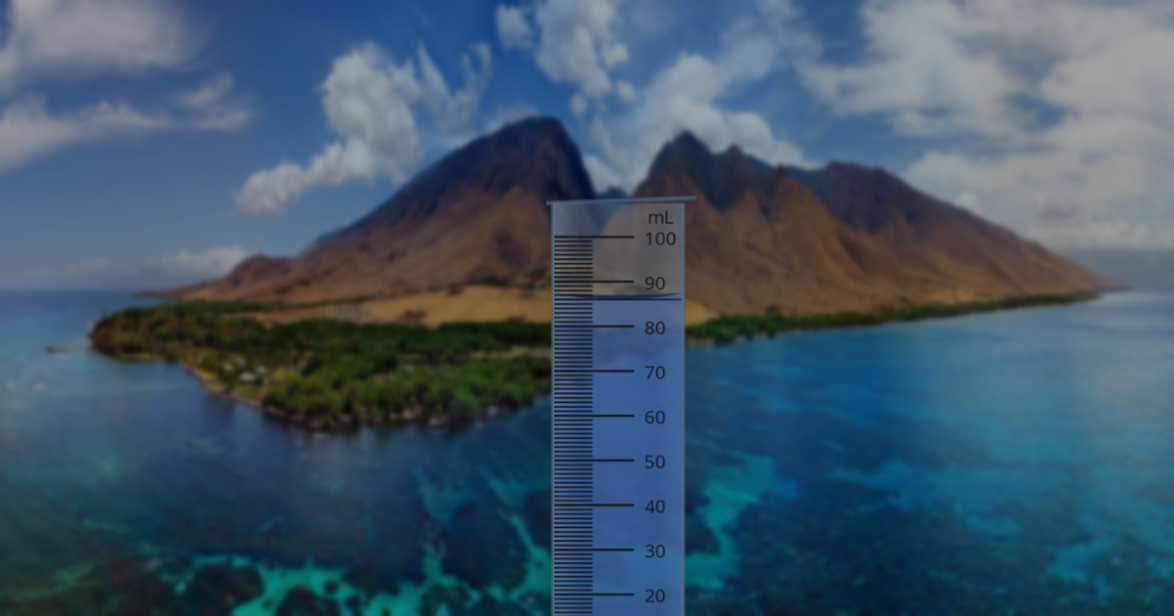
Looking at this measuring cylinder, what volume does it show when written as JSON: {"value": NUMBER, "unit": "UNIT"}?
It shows {"value": 86, "unit": "mL"}
